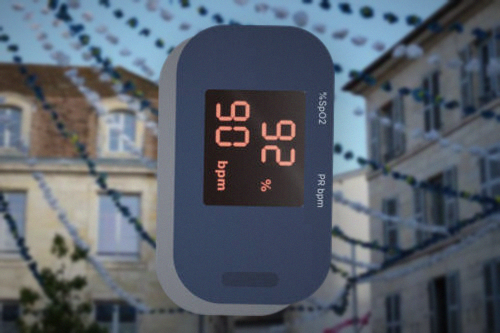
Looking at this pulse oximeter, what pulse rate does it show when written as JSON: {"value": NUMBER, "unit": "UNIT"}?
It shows {"value": 90, "unit": "bpm"}
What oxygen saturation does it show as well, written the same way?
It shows {"value": 92, "unit": "%"}
